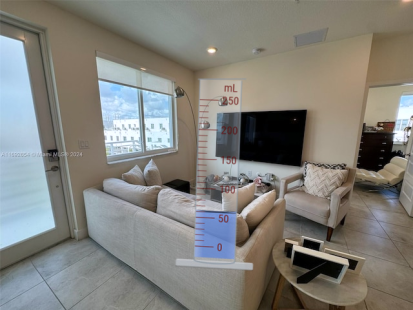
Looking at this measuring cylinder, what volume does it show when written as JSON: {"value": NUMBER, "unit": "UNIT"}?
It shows {"value": 60, "unit": "mL"}
